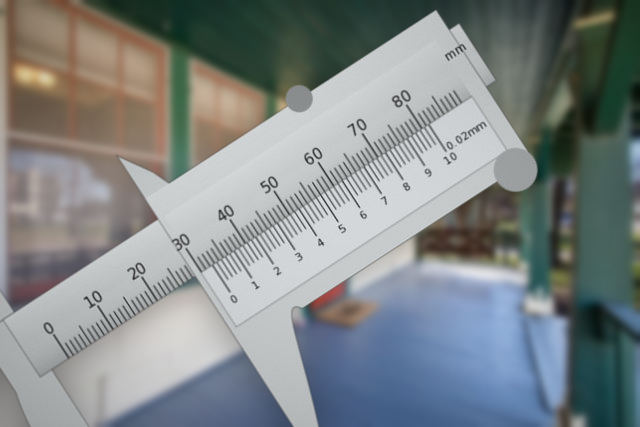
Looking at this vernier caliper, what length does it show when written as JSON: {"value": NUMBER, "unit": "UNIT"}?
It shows {"value": 32.5, "unit": "mm"}
